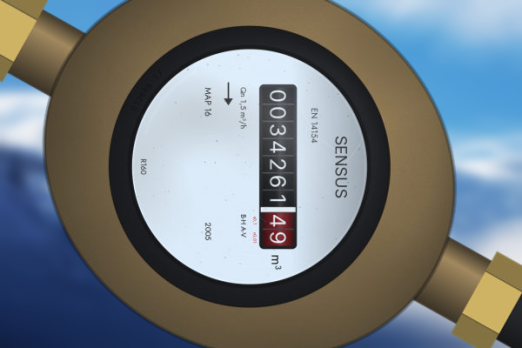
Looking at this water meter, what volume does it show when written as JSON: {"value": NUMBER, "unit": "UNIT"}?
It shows {"value": 34261.49, "unit": "m³"}
